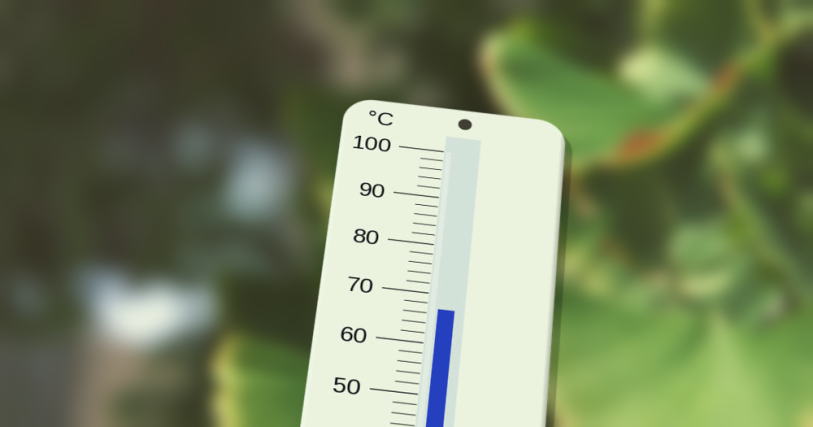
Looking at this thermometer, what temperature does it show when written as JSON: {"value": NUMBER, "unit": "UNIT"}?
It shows {"value": 67, "unit": "°C"}
